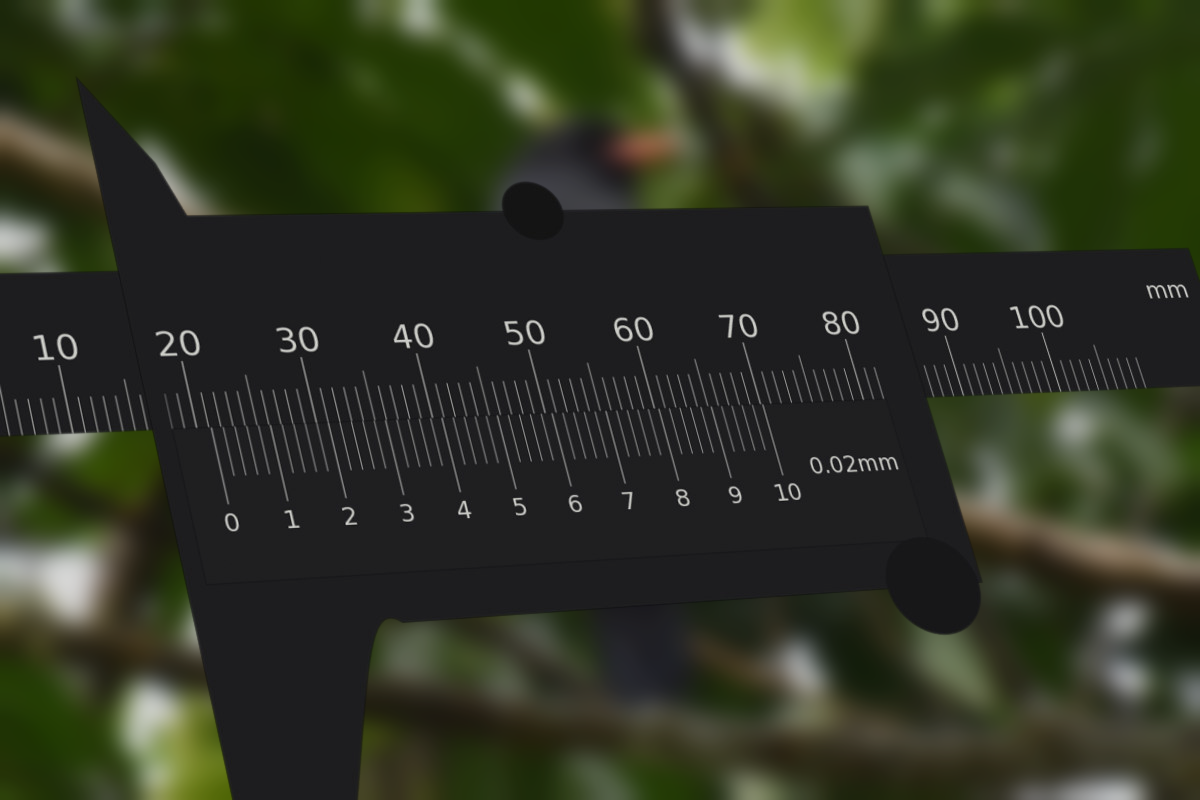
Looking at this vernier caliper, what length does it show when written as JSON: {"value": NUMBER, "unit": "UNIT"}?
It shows {"value": 21.2, "unit": "mm"}
